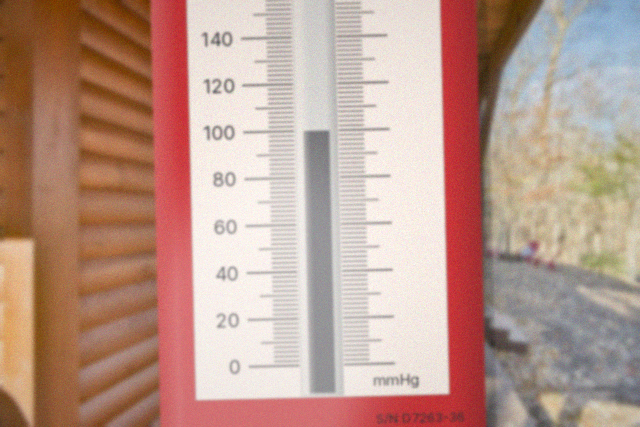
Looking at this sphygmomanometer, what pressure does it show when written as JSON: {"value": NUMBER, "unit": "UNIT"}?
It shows {"value": 100, "unit": "mmHg"}
